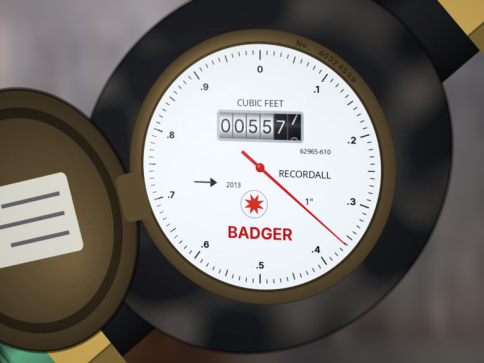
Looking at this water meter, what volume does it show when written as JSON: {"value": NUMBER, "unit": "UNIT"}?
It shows {"value": 5577.36, "unit": "ft³"}
